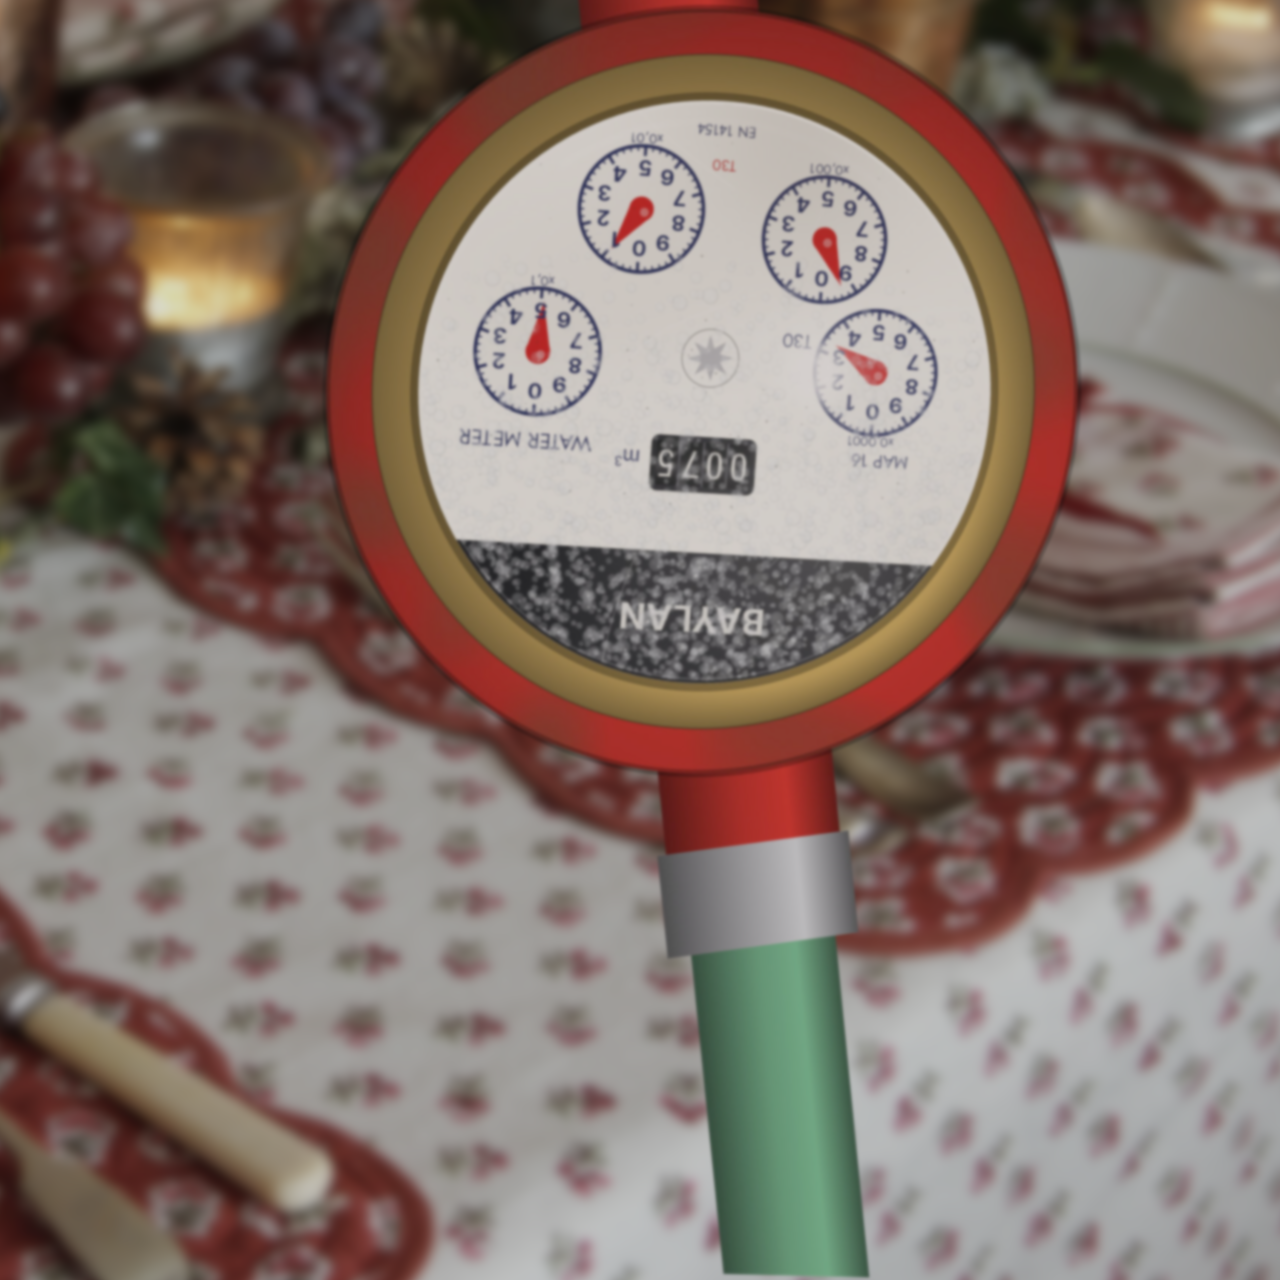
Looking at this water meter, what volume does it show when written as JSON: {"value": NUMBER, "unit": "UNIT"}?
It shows {"value": 75.5093, "unit": "m³"}
